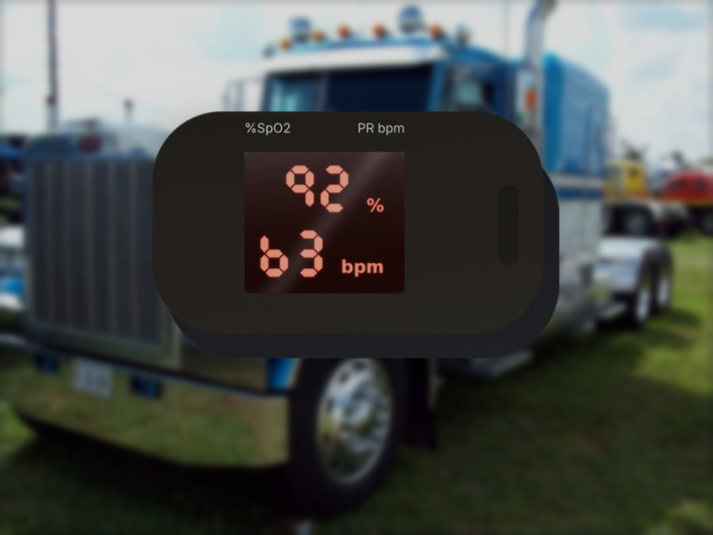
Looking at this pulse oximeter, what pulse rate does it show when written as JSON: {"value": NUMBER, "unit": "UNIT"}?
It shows {"value": 63, "unit": "bpm"}
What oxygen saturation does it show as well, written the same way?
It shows {"value": 92, "unit": "%"}
